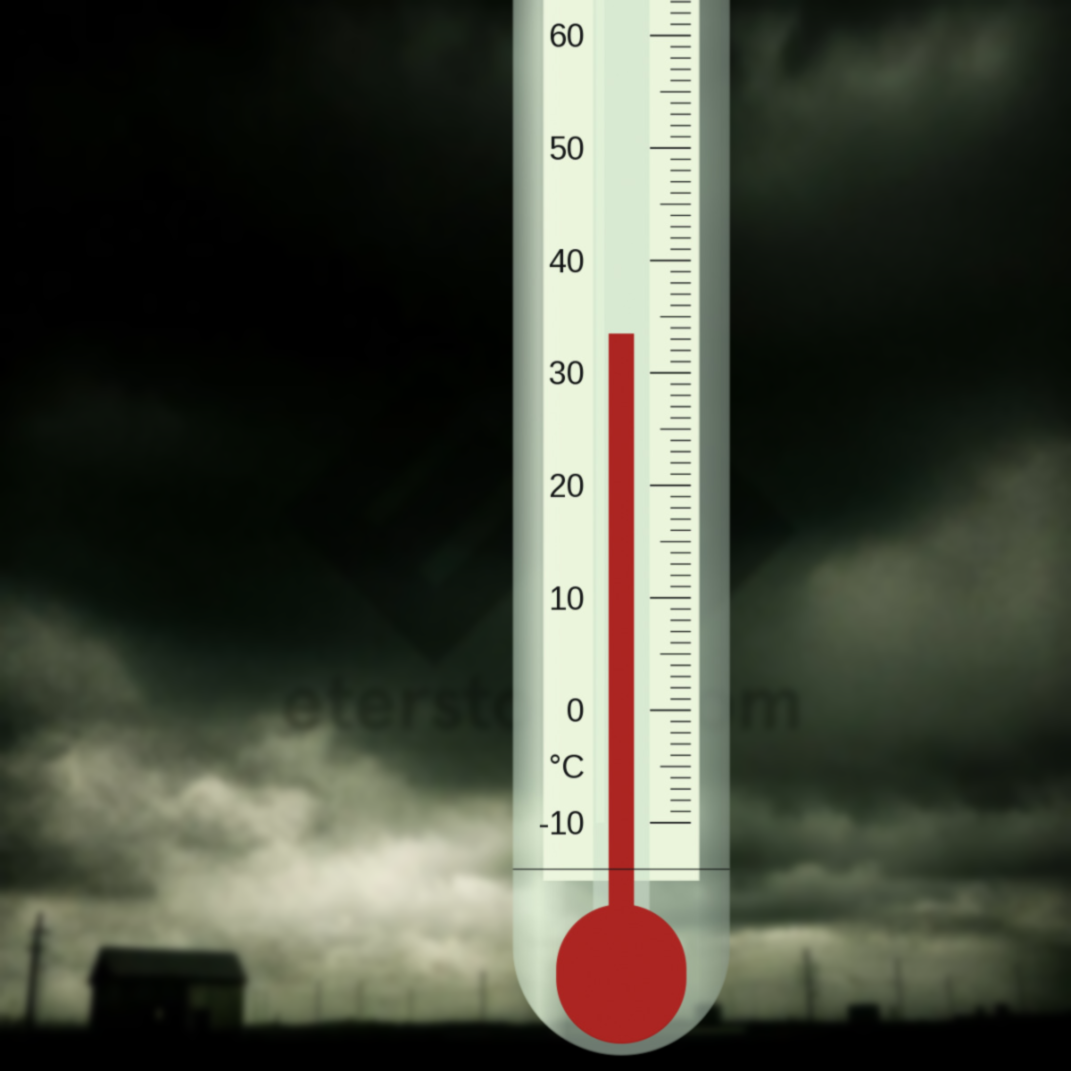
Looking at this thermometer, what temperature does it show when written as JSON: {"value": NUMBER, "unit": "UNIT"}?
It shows {"value": 33.5, "unit": "°C"}
